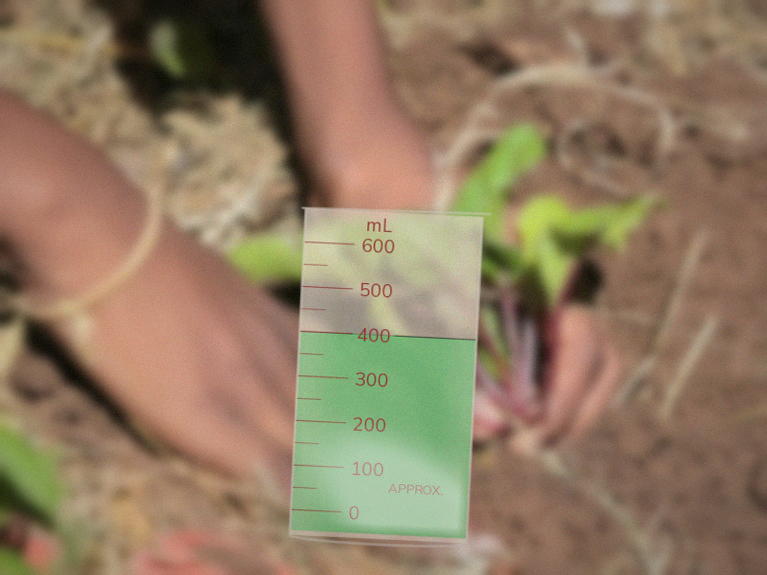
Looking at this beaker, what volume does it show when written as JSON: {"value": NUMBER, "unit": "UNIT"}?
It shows {"value": 400, "unit": "mL"}
